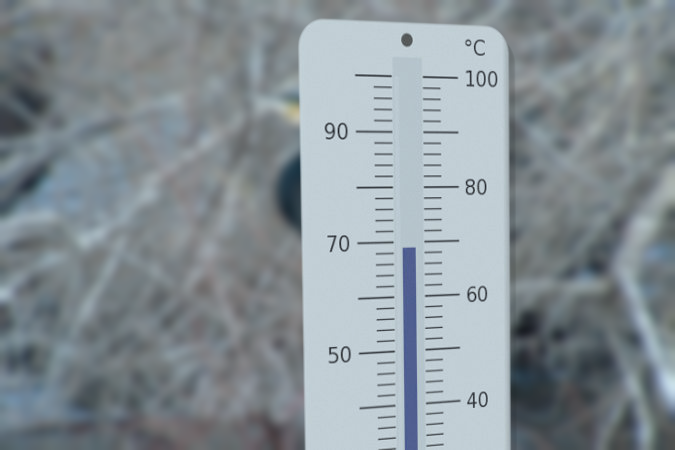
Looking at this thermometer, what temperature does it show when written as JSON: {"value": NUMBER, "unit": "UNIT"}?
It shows {"value": 69, "unit": "°C"}
